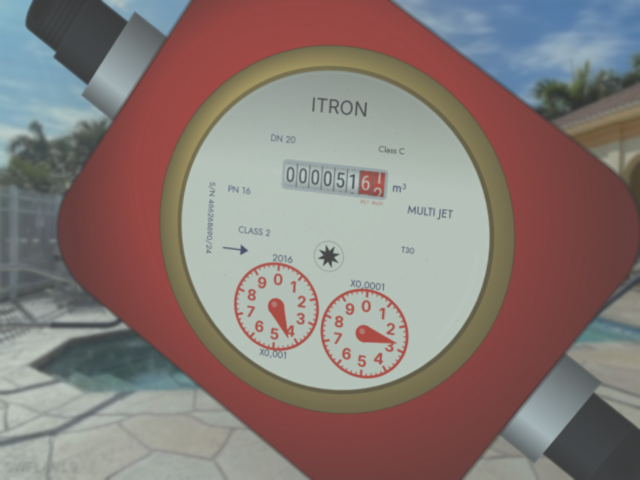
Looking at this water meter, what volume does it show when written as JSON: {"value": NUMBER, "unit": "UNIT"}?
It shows {"value": 51.6142, "unit": "m³"}
